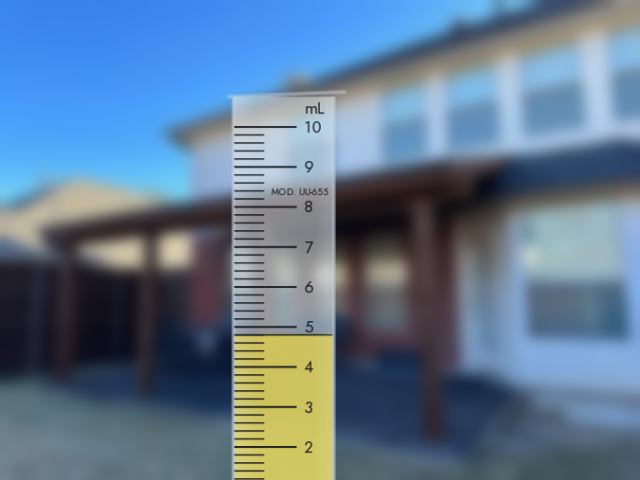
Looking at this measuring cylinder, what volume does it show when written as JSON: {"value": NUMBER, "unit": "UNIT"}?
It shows {"value": 4.8, "unit": "mL"}
